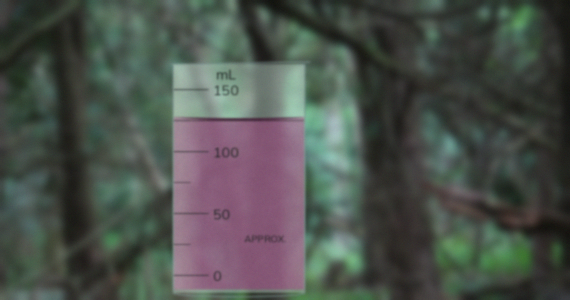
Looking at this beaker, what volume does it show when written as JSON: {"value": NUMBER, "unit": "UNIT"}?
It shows {"value": 125, "unit": "mL"}
